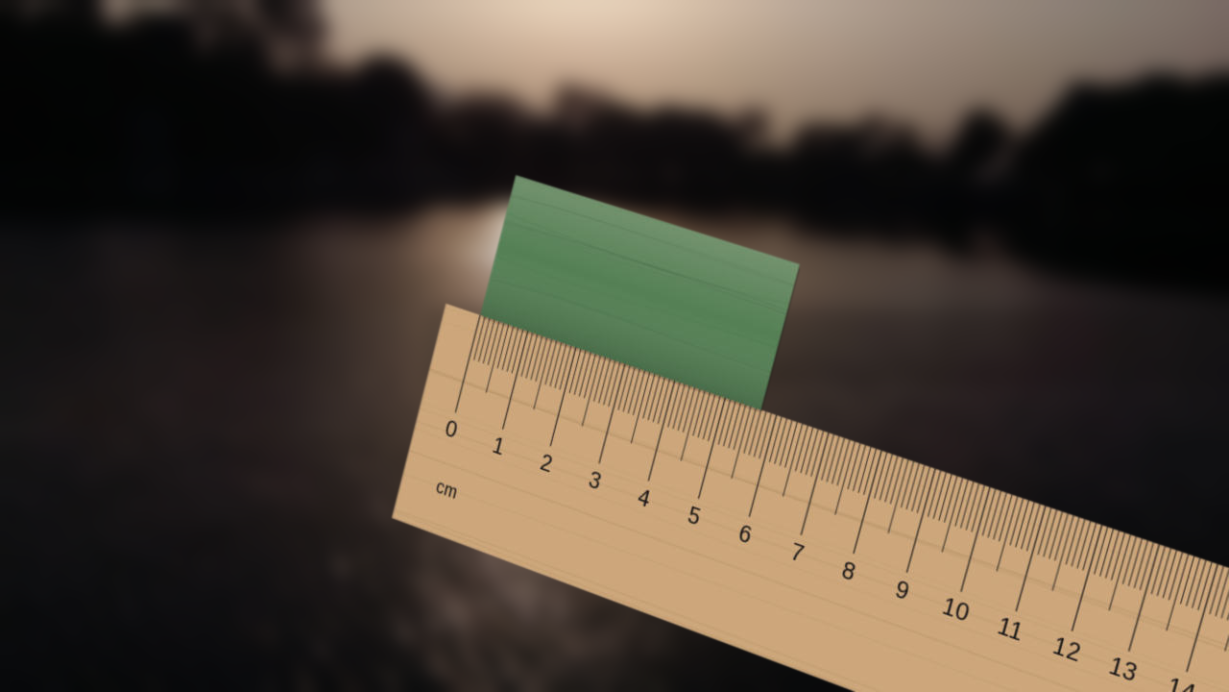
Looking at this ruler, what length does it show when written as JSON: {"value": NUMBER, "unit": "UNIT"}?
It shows {"value": 5.7, "unit": "cm"}
